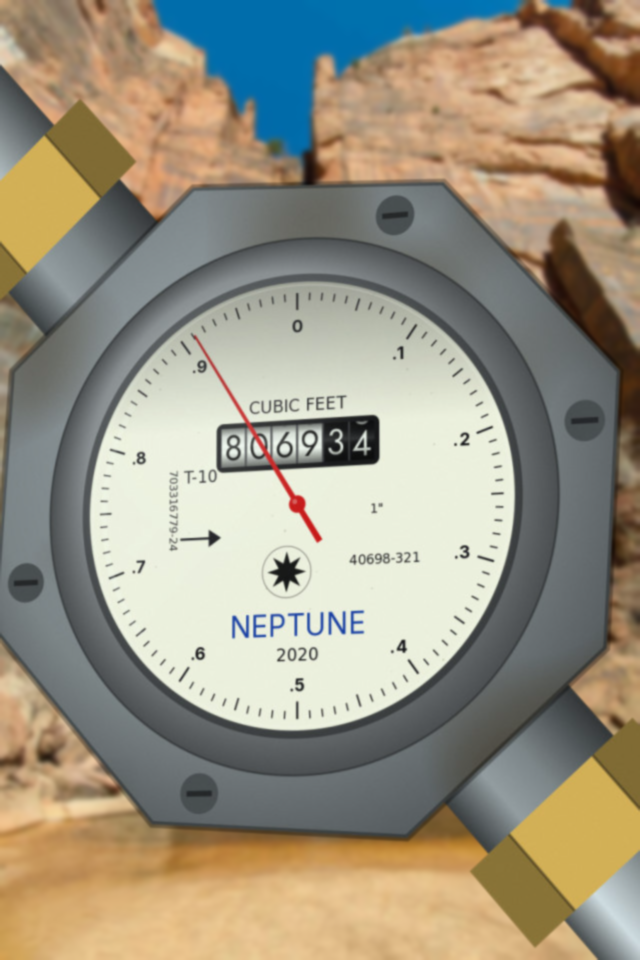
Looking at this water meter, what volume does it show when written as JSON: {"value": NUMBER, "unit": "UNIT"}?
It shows {"value": 806933.91, "unit": "ft³"}
